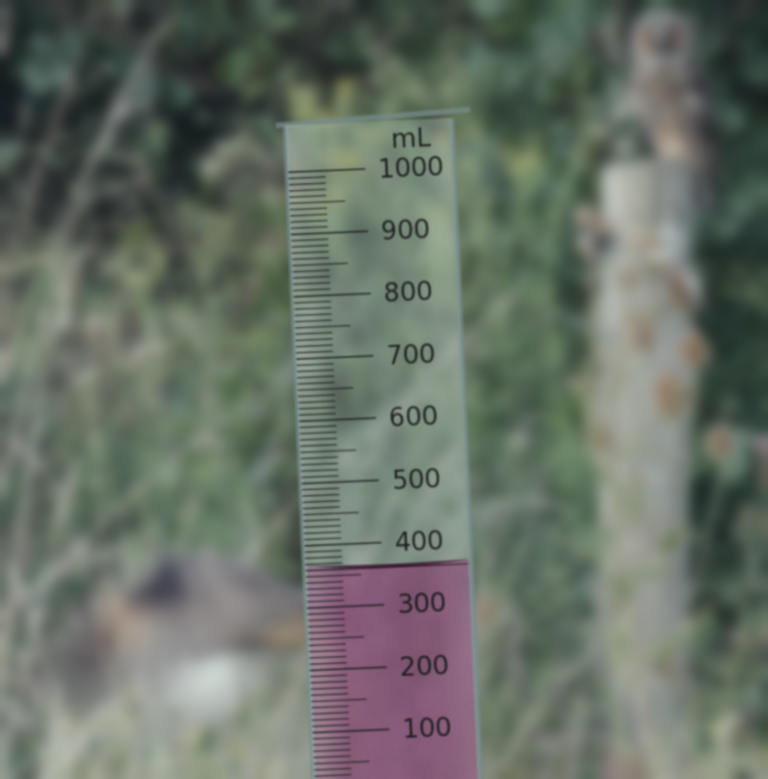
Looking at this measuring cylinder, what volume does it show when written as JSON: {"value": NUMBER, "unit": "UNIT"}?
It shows {"value": 360, "unit": "mL"}
